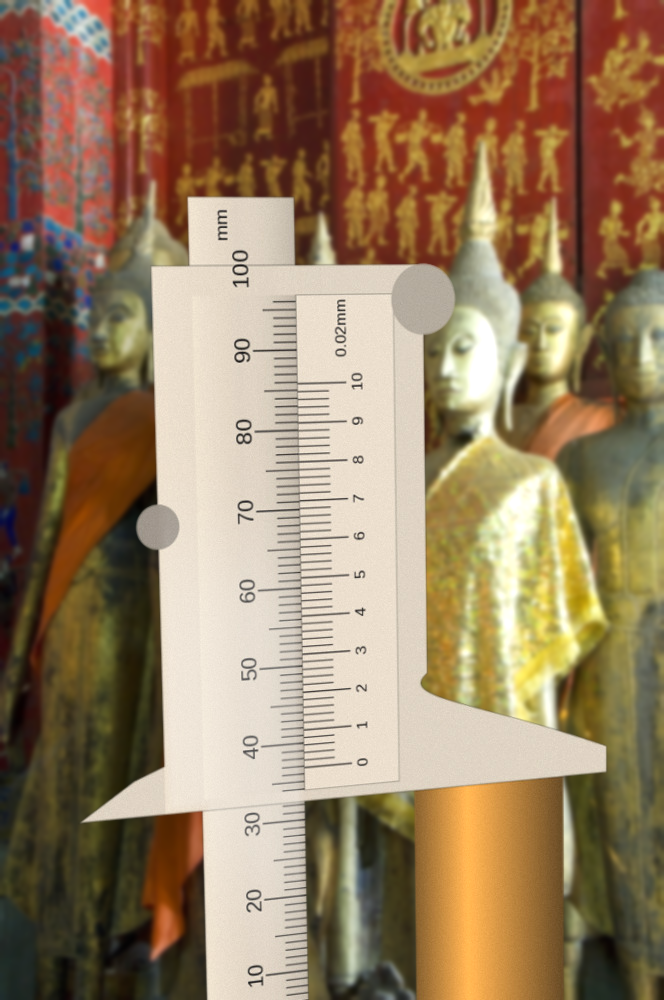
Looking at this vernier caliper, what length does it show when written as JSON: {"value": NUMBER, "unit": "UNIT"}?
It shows {"value": 36.8, "unit": "mm"}
